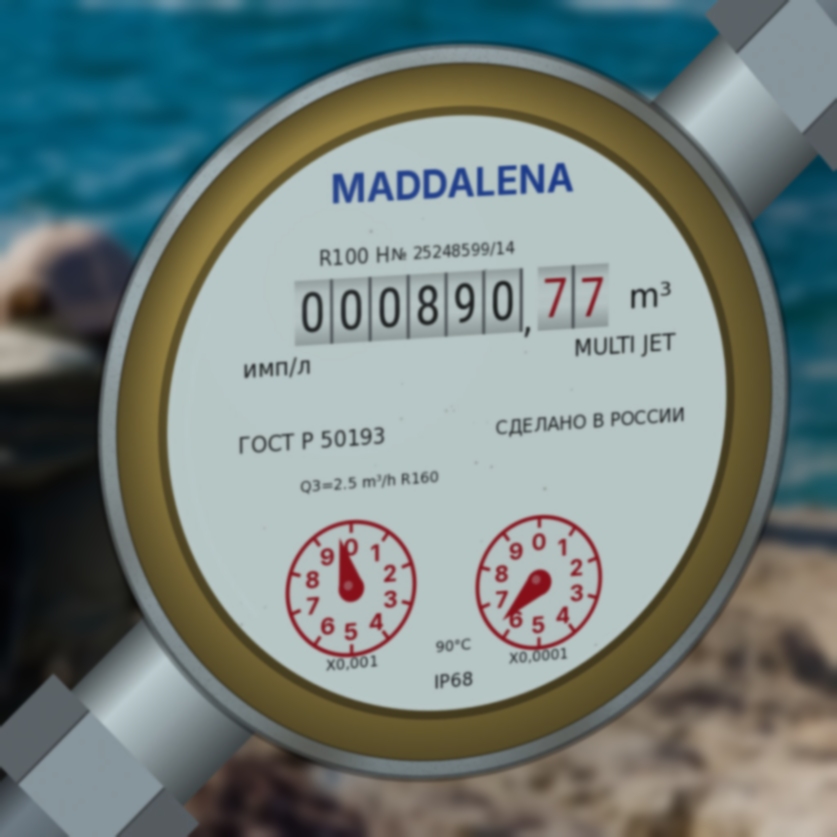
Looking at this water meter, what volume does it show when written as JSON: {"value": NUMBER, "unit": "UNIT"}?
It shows {"value": 890.7696, "unit": "m³"}
